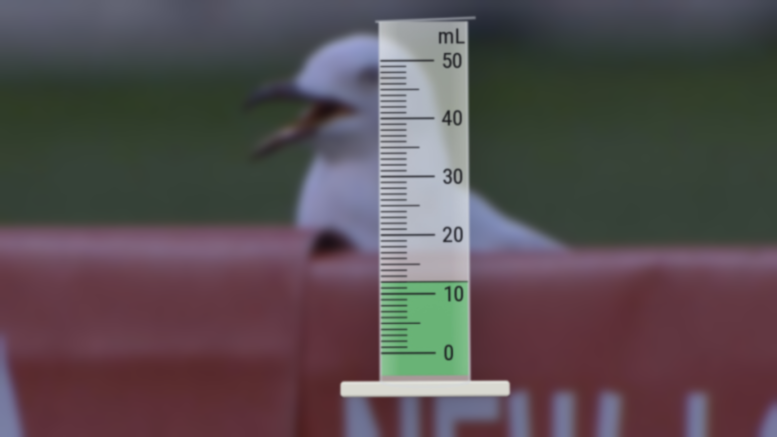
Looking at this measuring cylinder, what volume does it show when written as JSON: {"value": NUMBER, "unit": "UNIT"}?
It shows {"value": 12, "unit": "mL"}
